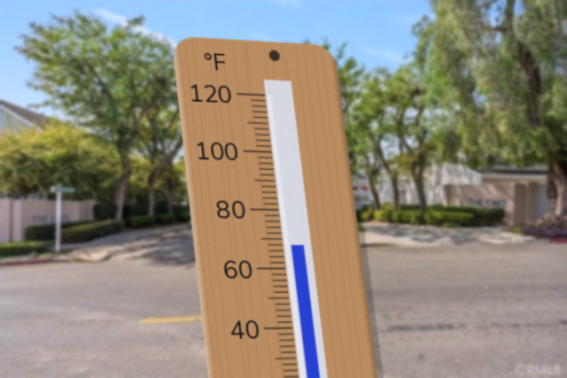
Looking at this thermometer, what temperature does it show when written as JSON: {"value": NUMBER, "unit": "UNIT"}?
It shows {"value": 68, "unit": "°F"}
